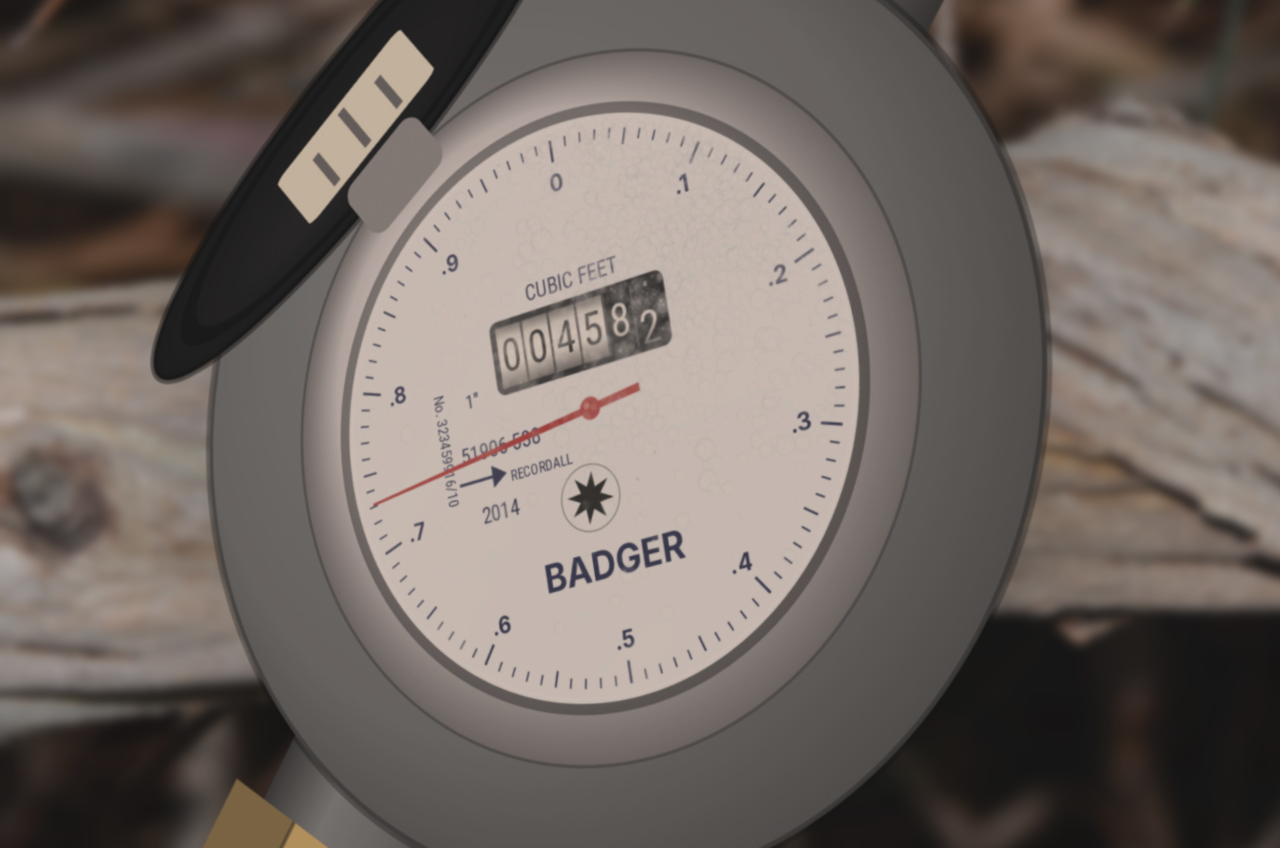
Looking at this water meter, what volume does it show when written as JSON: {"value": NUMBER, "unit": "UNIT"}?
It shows {"value": 4581.73, "unit": "ft³"}
